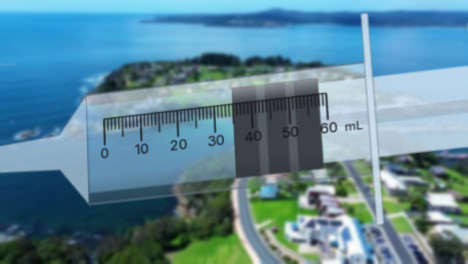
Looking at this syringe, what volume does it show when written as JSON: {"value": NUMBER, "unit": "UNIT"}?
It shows {"value": 35, "unit": "mL"}
